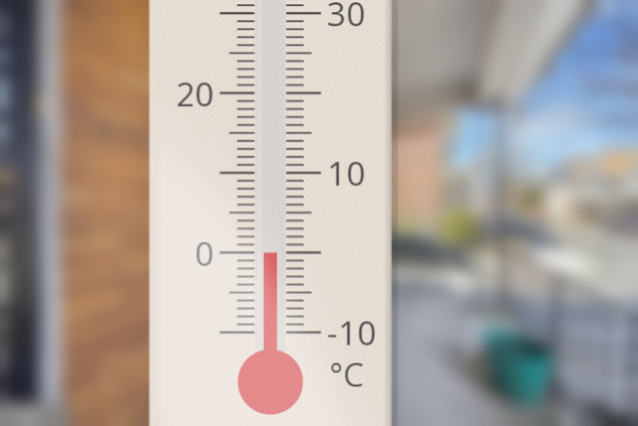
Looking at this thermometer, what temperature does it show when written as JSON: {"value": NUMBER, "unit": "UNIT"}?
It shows {"value": 0, "unit": "°C"}
